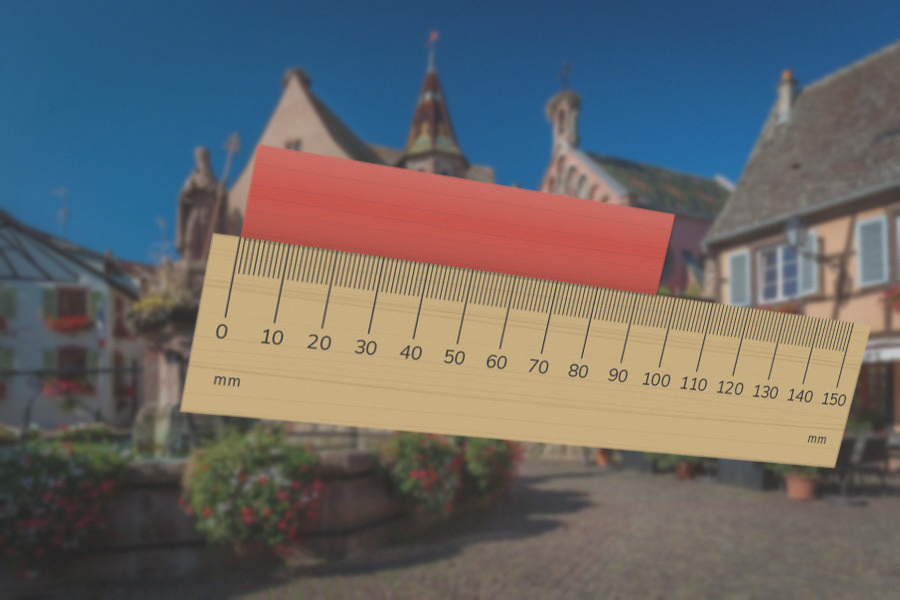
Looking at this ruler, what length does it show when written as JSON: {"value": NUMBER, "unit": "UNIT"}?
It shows {"value": 95, "unit": "mm"}
